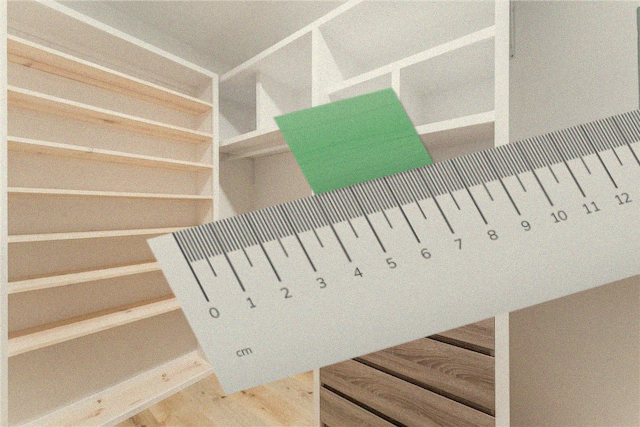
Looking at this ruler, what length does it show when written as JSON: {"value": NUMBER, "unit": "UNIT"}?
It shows {"value": 3.5, "unit": "cm"}
